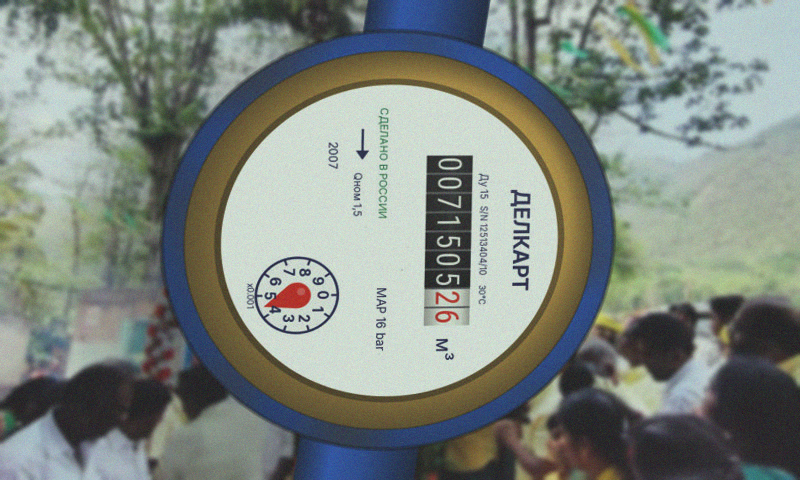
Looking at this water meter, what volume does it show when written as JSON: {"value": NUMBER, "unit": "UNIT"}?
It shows {"value": 71505.264, "unit": "m³"}
